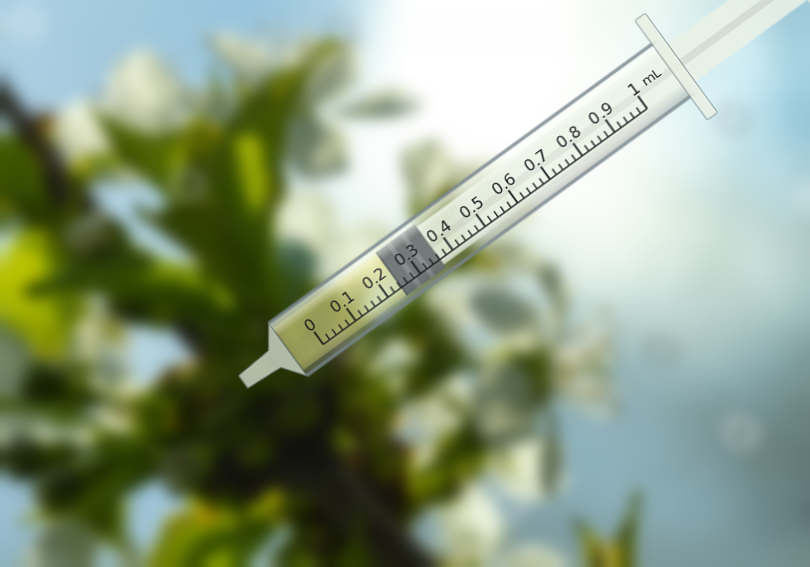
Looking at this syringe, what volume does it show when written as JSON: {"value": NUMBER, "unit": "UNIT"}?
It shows {"value": 0.24, "unit": "mL"}
